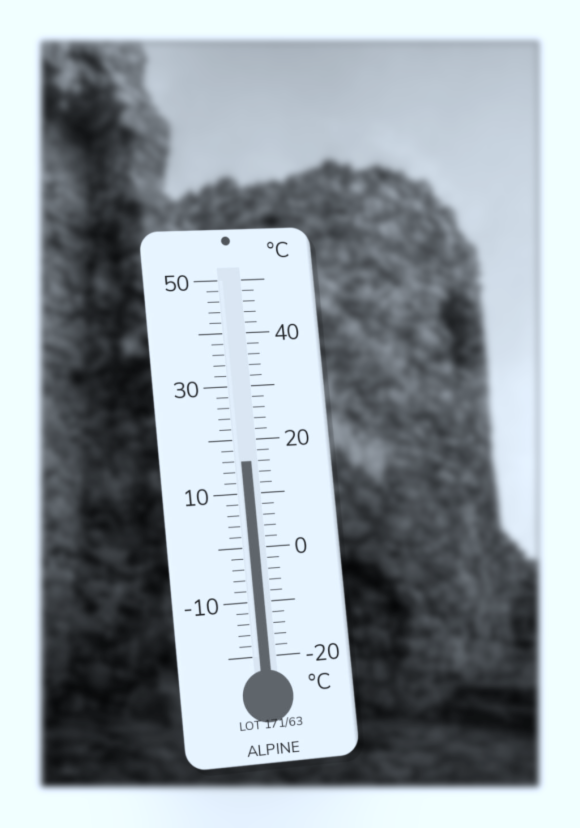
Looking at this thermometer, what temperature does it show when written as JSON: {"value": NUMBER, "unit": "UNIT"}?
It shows {"value": 16, "unit": "°C"}
